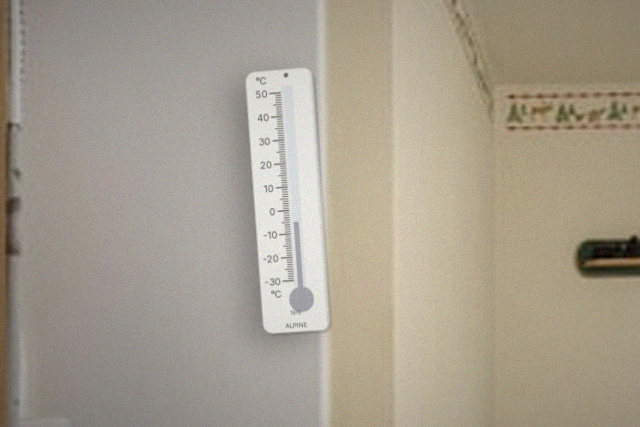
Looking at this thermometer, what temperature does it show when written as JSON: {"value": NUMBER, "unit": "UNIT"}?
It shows {"value": -5, "unit": "°C"}
